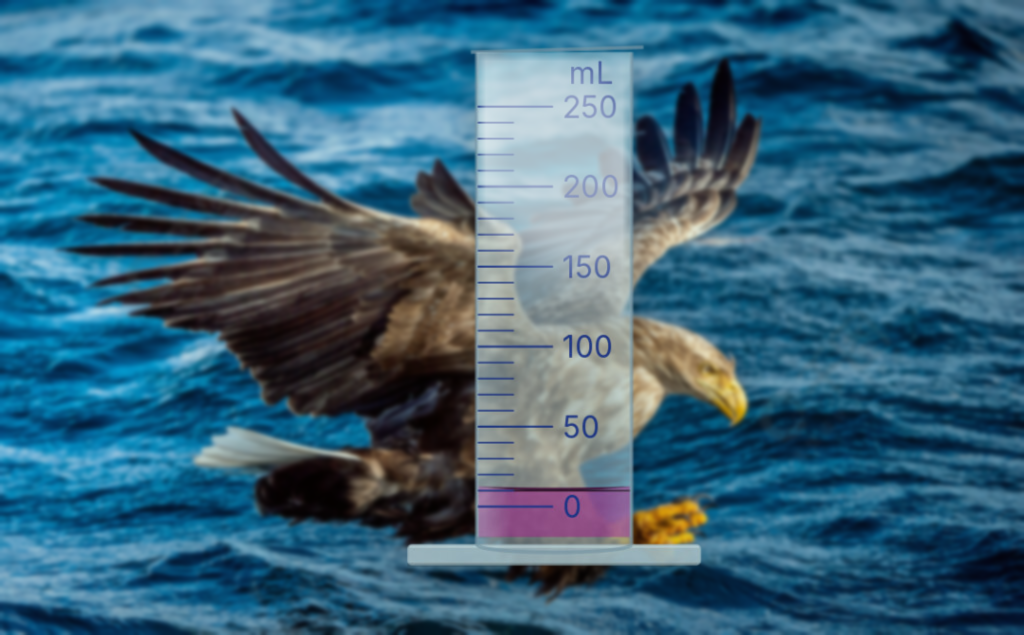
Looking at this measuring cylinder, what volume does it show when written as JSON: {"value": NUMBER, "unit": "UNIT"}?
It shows {"value": 10, "unit": "mL"}
